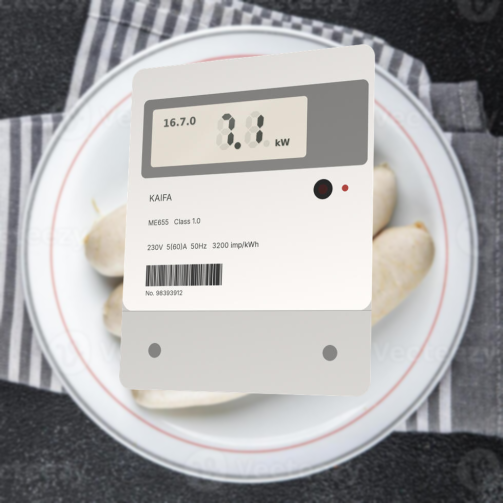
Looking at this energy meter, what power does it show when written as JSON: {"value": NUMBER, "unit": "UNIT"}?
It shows {"value": 7.1, "unit": "kW"}
